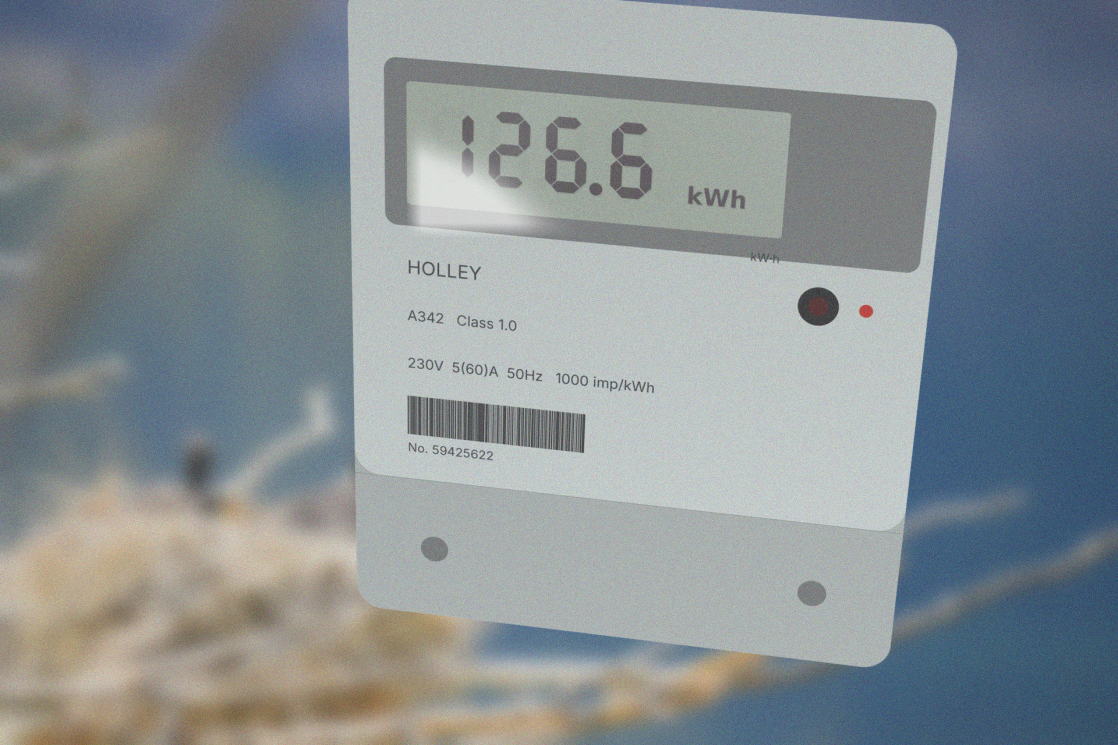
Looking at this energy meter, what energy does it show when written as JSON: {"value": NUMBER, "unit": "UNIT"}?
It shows {"value": 126.6, "unit": "kWh"}
